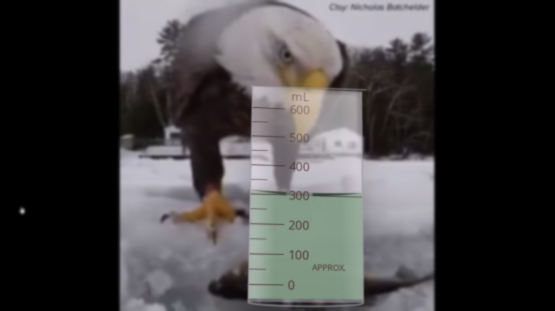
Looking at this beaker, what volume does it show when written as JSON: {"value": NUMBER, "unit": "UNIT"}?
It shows {"value": 300, "unit": "mL"}
